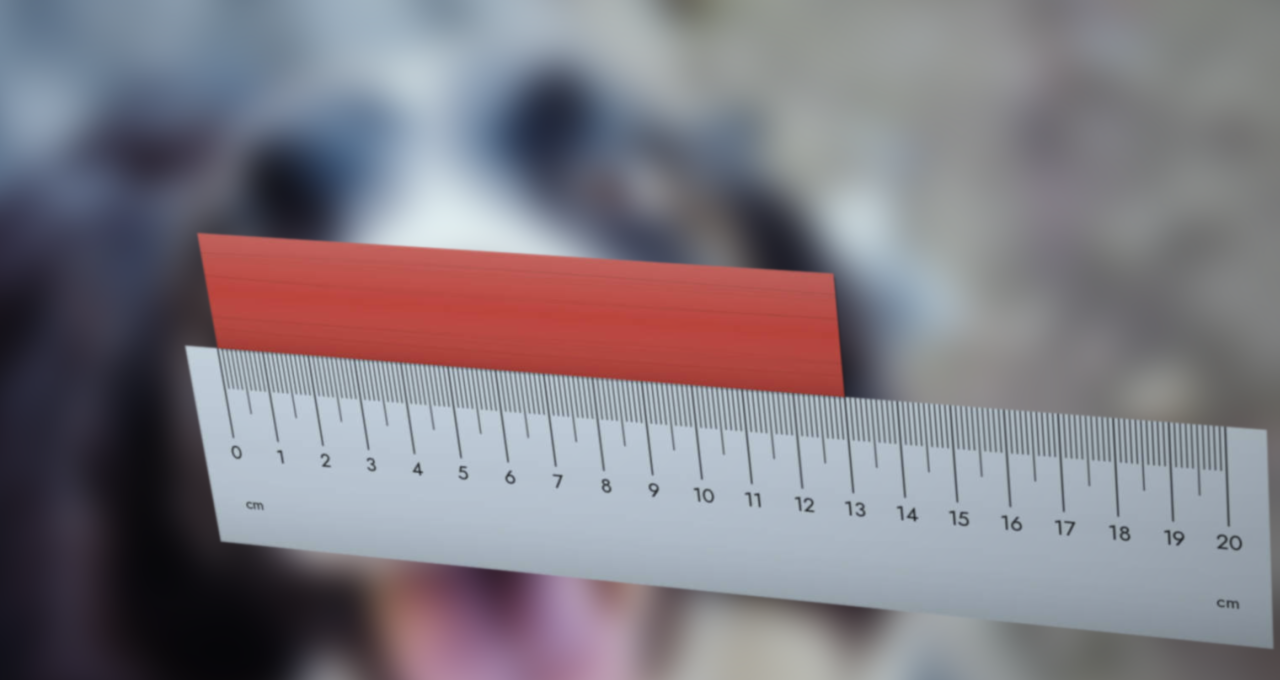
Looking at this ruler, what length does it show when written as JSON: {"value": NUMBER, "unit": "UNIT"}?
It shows {"value": 13, "unit": "cm"}
